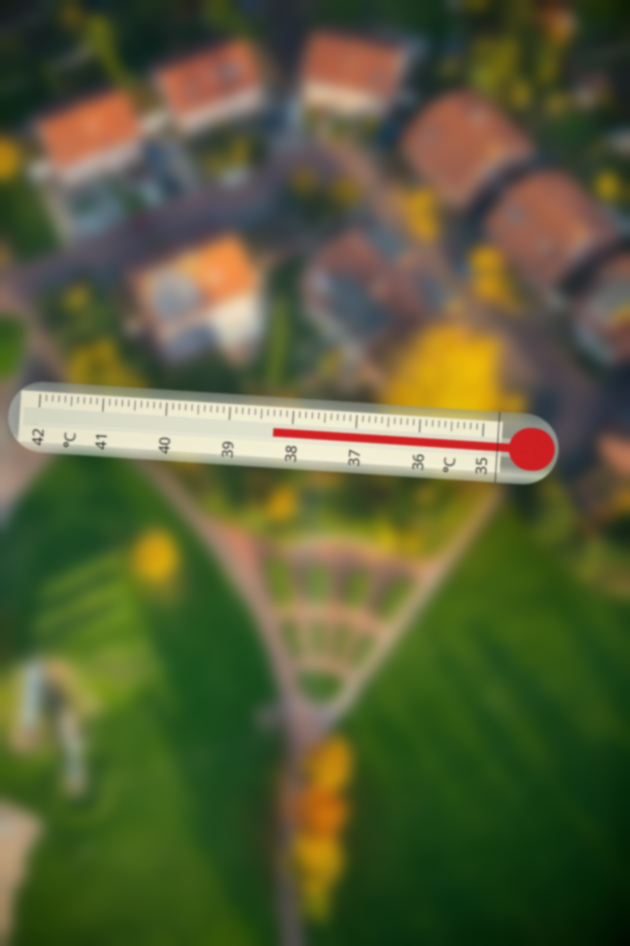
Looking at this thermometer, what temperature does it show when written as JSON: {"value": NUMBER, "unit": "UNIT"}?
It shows {"value": 38.3, "unit": "°C"}
